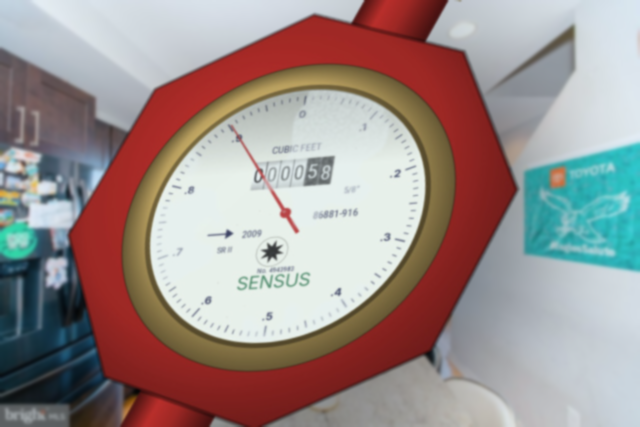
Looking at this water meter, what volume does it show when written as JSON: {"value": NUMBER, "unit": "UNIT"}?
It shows {"value": 57.90, "unit": "ft³"}
